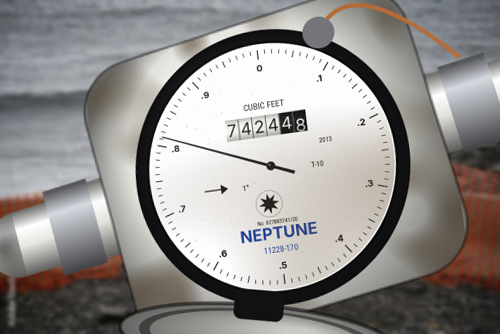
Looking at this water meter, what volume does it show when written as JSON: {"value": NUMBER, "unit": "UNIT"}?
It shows {"value": 742447.81, "unit": "ft³"}
